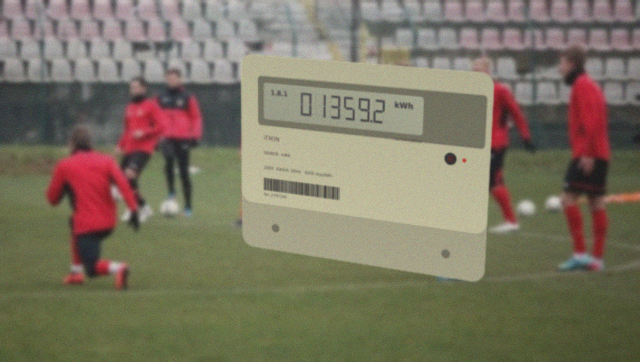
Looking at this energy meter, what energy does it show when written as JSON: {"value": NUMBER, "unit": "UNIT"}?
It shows {"value": 1359.2, "unit": "kWh"}
